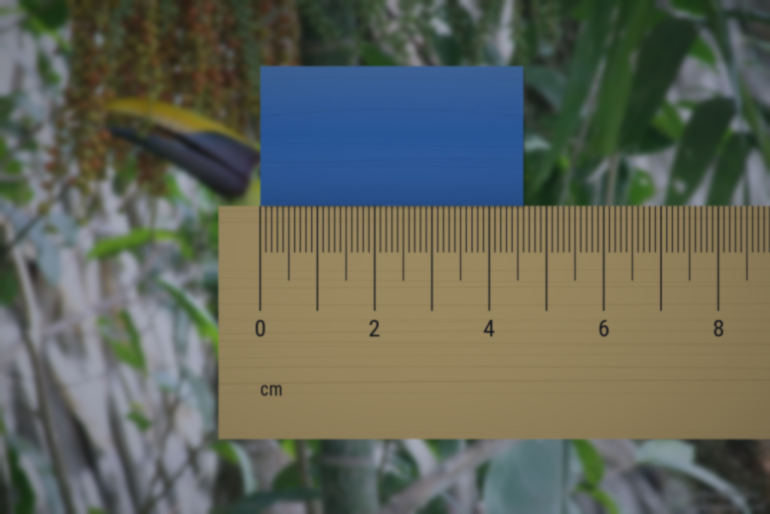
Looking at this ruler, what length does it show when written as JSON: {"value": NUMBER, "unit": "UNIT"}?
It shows {"value": 4.6, "unit": "cm"}
